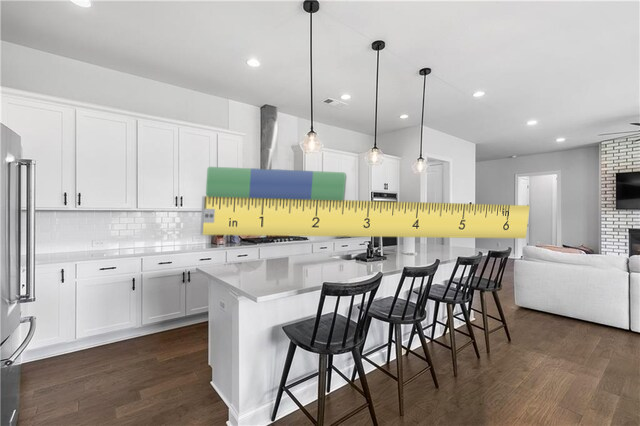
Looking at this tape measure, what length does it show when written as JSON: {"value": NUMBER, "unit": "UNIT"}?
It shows {"value": 2.5, "unit": "in"}
